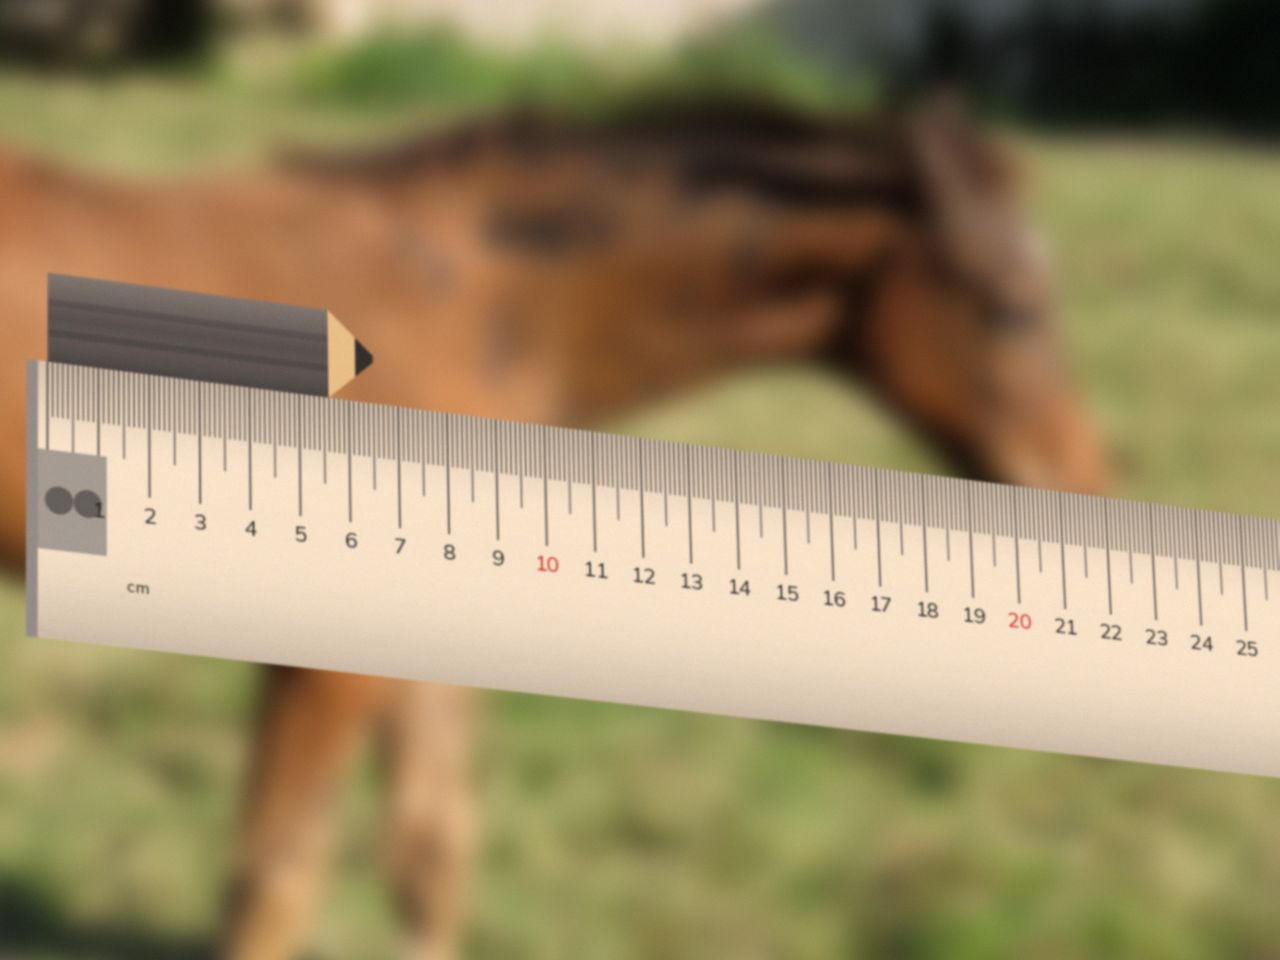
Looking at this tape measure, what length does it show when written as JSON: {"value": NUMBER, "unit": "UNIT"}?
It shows {"value": 6.5, "unit": "cm"}
